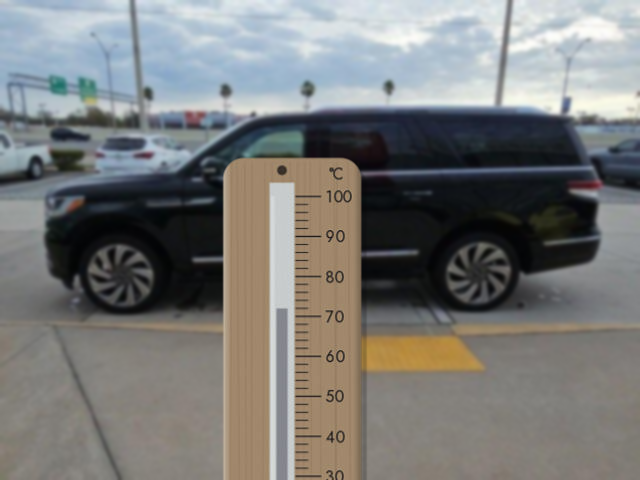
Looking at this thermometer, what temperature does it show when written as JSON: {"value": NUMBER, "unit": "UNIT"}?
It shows {"value": 72, "unit": "°C"}
